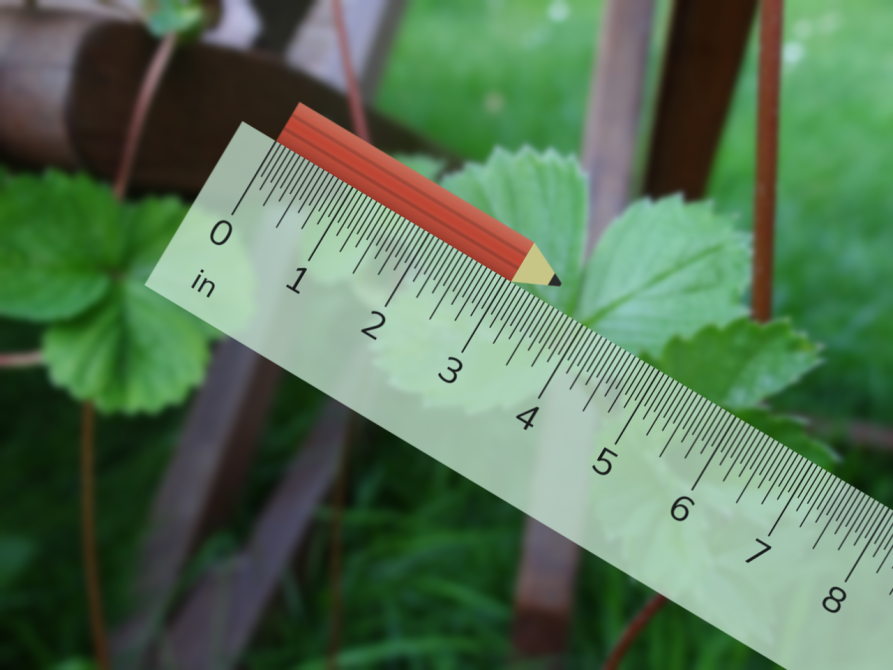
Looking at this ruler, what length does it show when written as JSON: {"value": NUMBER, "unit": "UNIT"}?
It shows {"value": 3.5625, "unit": "in"}
